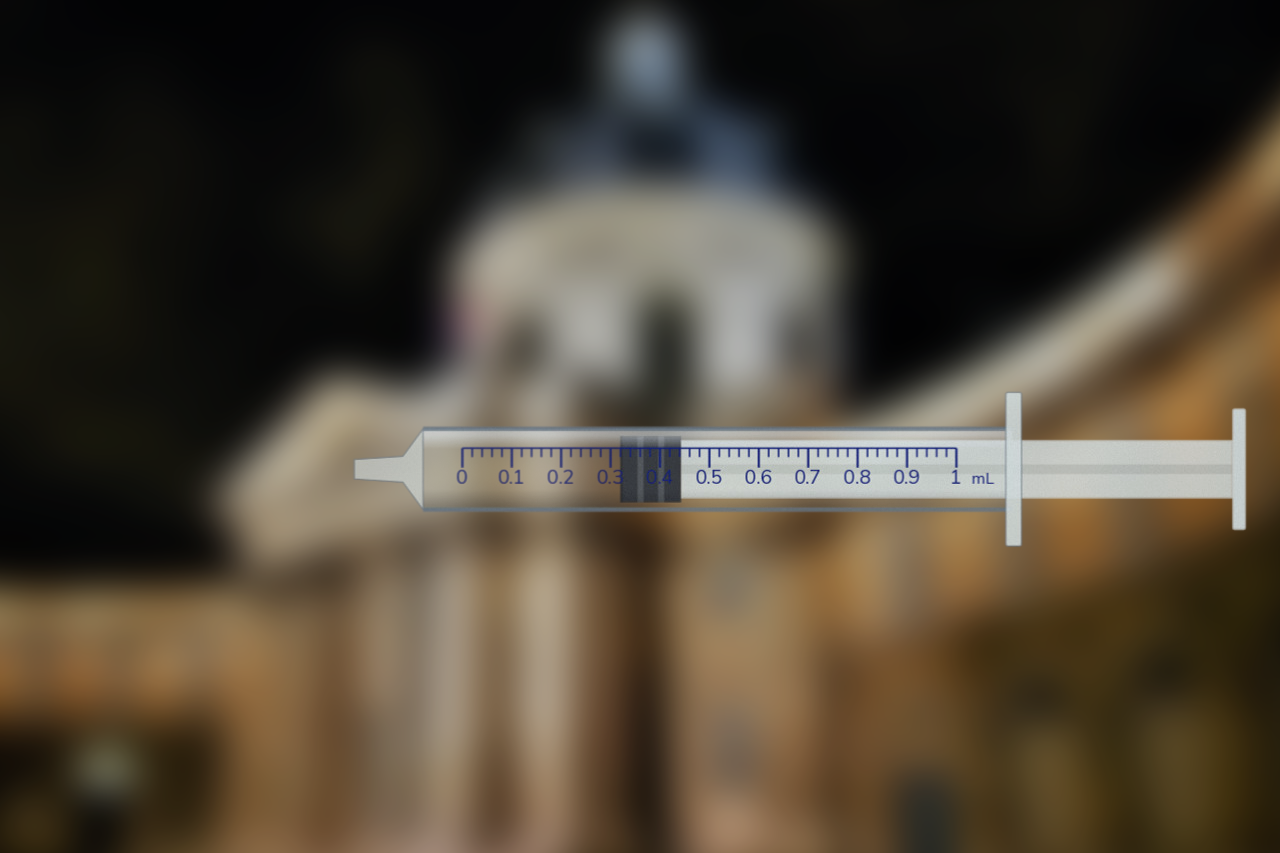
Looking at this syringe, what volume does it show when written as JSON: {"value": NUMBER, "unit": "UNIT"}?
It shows {"value": 0.32, "unit": "mL"}
